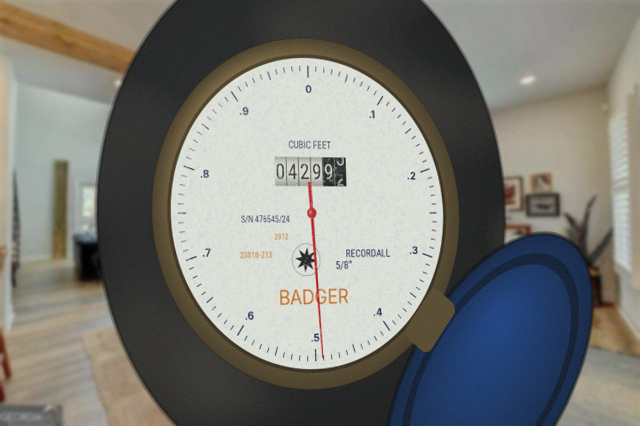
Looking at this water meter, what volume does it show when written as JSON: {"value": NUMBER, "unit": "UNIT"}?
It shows {"value": 42995.49, "unit": "ft³"}
